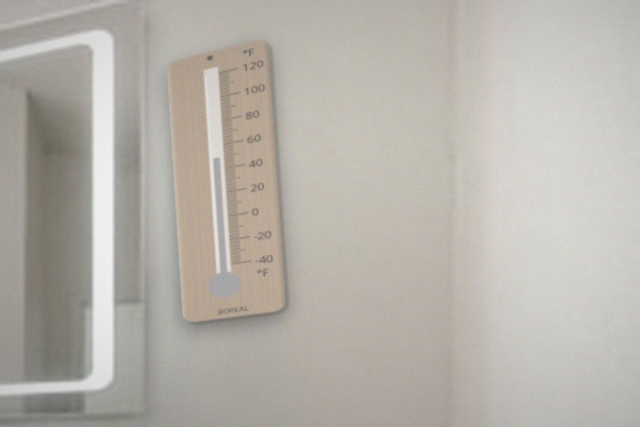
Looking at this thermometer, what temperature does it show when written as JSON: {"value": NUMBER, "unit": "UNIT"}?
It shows {"value": 50, "unit": "°F"}
